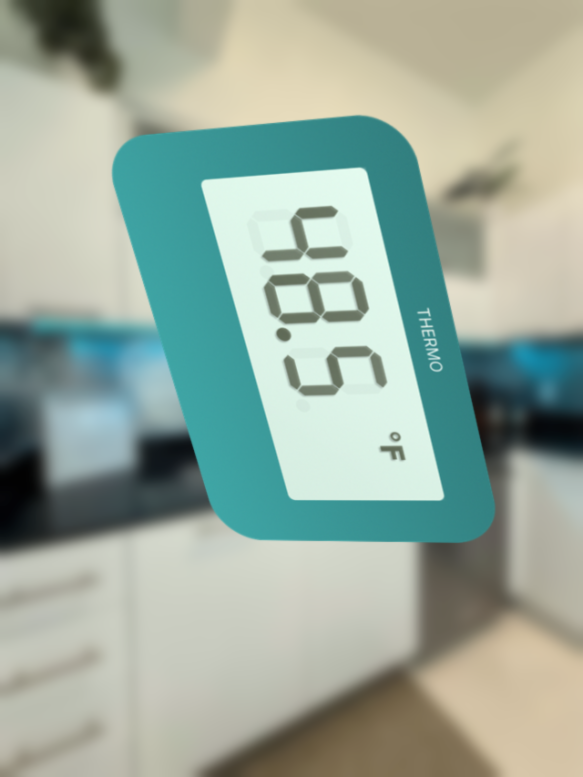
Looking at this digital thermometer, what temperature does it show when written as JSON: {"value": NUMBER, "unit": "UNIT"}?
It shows {"value": 48.5, "unit": "°F"}
